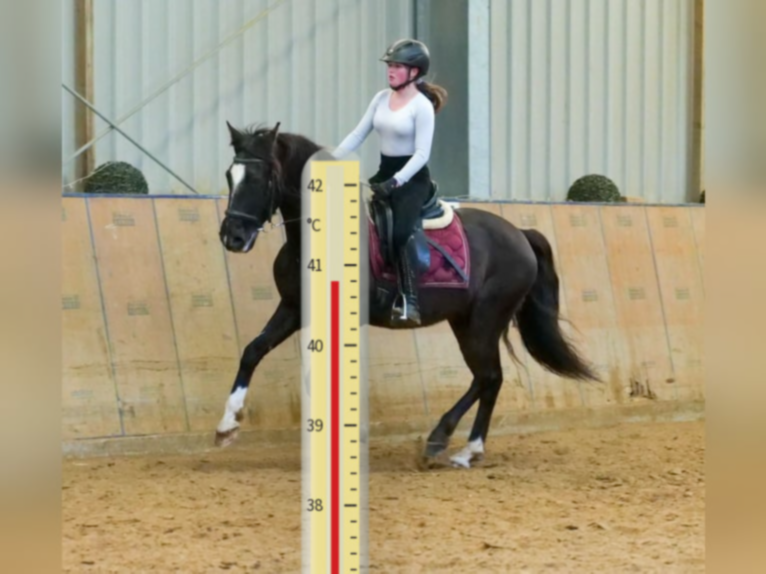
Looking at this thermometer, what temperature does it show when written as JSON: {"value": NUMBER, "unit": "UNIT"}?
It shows {"value": 40.8, "unit": "°C"}
